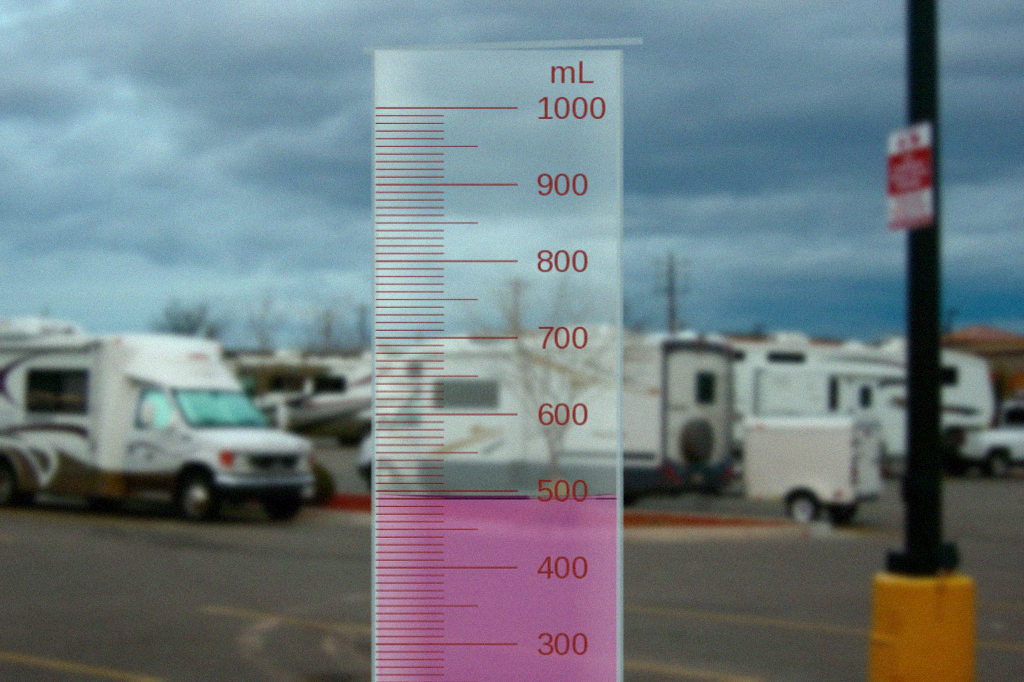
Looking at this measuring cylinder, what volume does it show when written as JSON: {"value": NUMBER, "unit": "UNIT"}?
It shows {"value": 490, "unit": "mL"}
